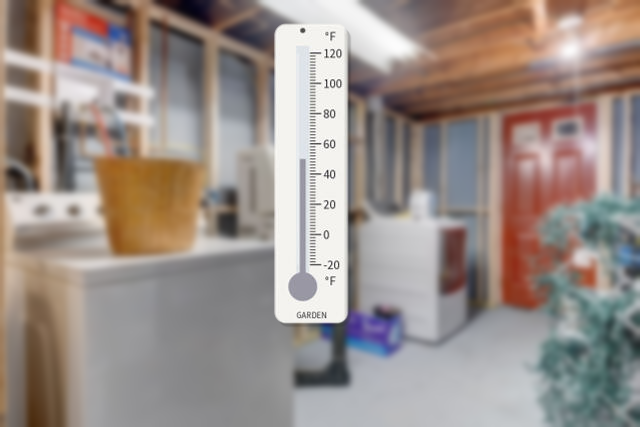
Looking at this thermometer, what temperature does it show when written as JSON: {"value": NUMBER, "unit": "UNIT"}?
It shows {"value": 50, "unit": "°F"}
